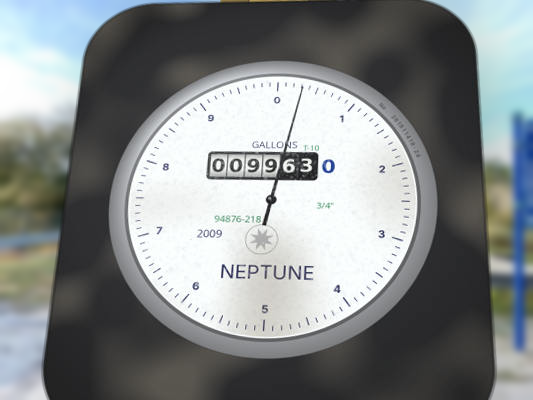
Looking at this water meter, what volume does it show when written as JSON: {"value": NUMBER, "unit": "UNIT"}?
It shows {"value": 99630.3, "unit": "gal"}
